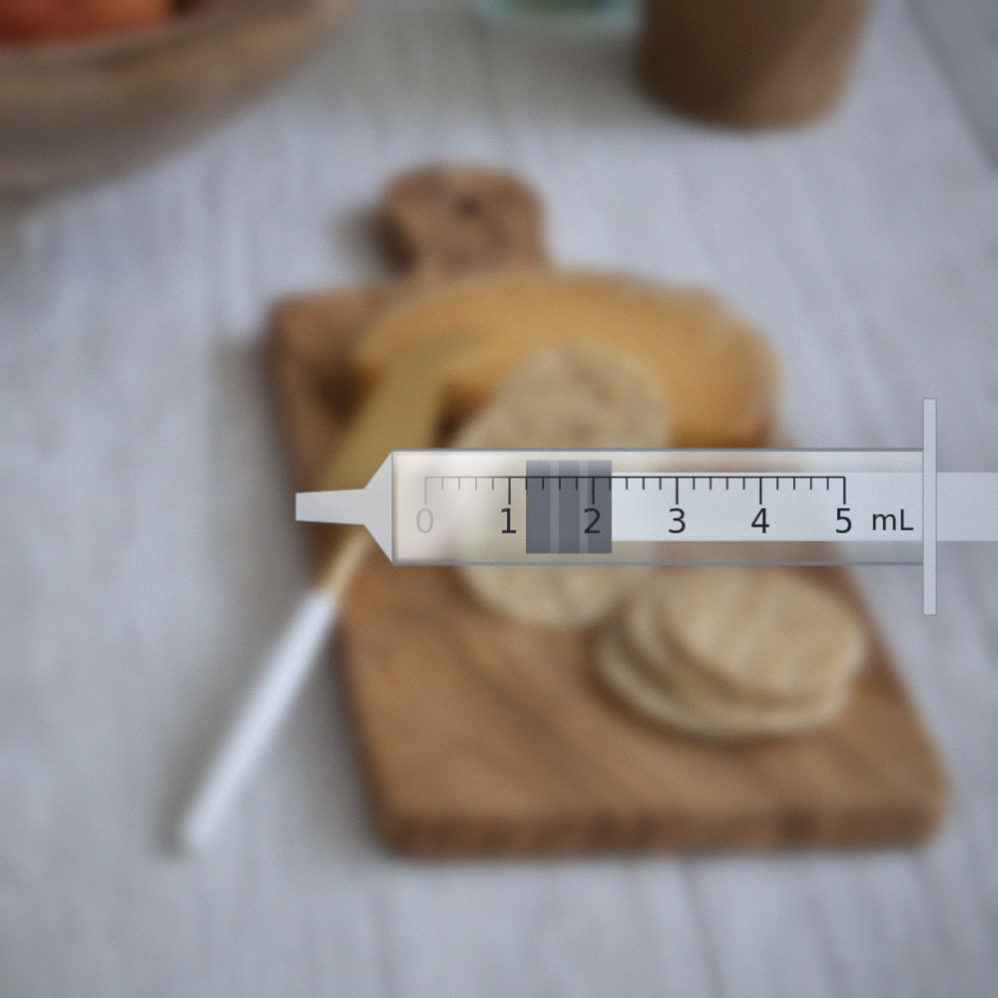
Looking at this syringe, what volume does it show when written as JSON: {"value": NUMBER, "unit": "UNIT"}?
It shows {"value": 1.2, "unit": "mL"}
